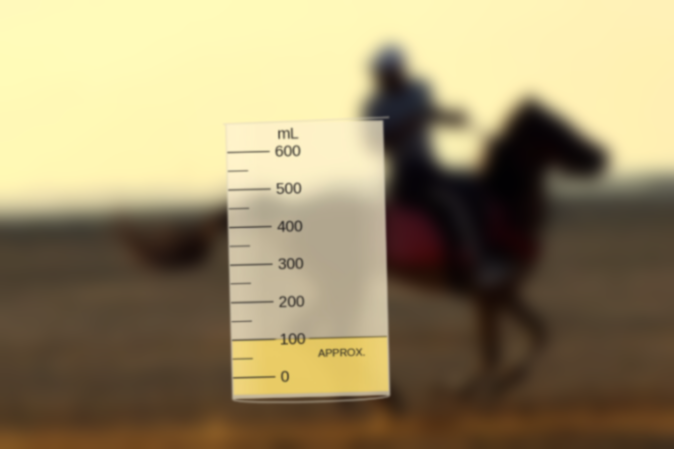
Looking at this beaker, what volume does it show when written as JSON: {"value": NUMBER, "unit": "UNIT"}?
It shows {"value": 100, "unit": "mL"}
